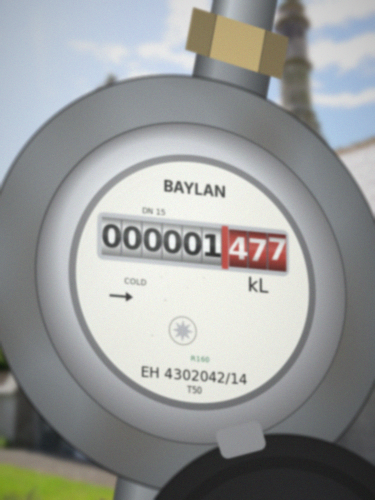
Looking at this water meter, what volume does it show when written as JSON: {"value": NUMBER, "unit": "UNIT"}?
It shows {"value": 1.477, "unit": "kL"}
